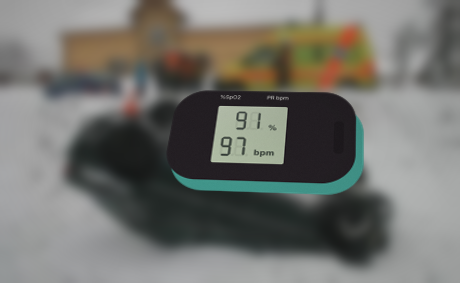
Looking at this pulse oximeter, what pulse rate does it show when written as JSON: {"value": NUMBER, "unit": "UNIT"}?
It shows {"value": 97, "unit": "bpm"}
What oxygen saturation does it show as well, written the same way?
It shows {"value": 91, "unit": "%"}
